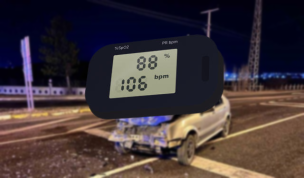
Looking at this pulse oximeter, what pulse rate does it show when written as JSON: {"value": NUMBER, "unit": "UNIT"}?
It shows {"value": 106, "unit": "bpm"}
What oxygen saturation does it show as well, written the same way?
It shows {"value": 88, "unit": "%"}
